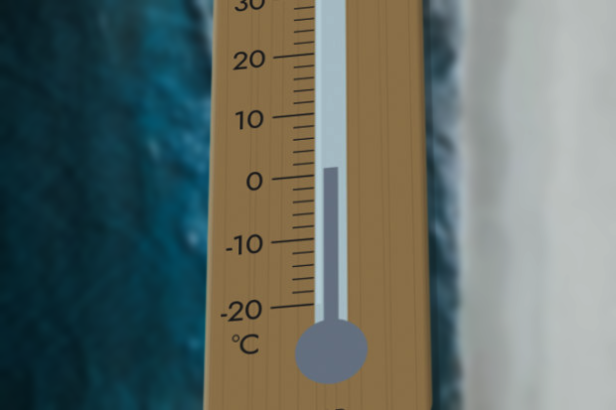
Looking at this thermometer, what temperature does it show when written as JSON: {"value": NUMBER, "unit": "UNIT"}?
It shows {"value": 1, "unit": "°C"}
